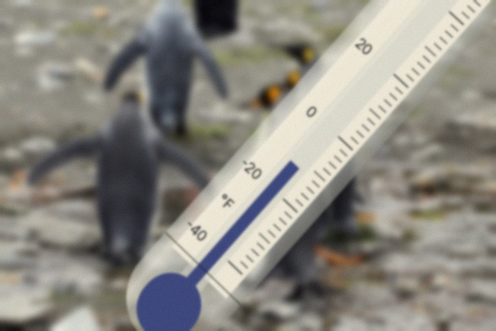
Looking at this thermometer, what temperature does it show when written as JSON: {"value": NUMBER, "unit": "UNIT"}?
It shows {"value": -12, "unit": "°F"}
